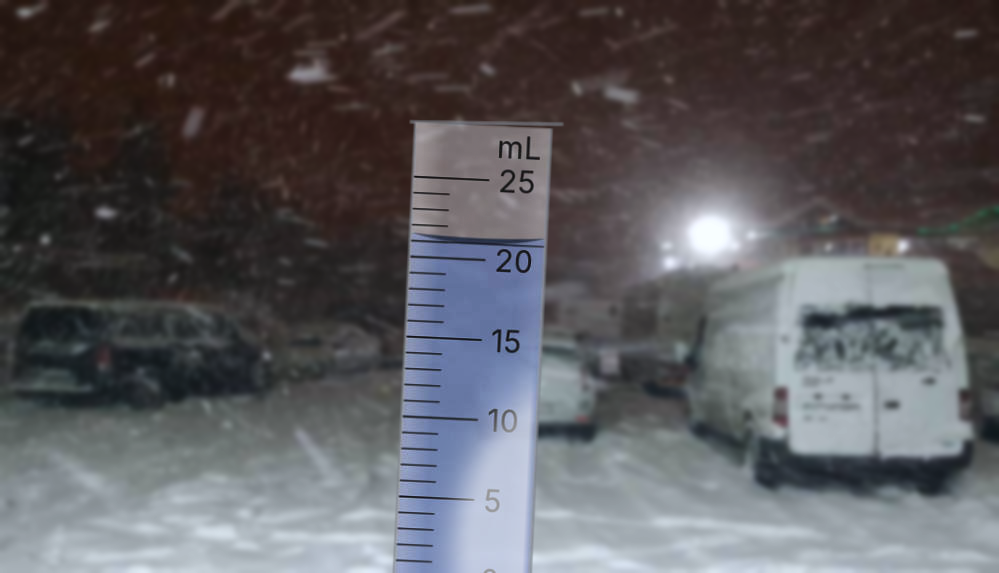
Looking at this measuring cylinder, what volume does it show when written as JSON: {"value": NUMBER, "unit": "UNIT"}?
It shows {"value": 21, "unit": "mL"}
